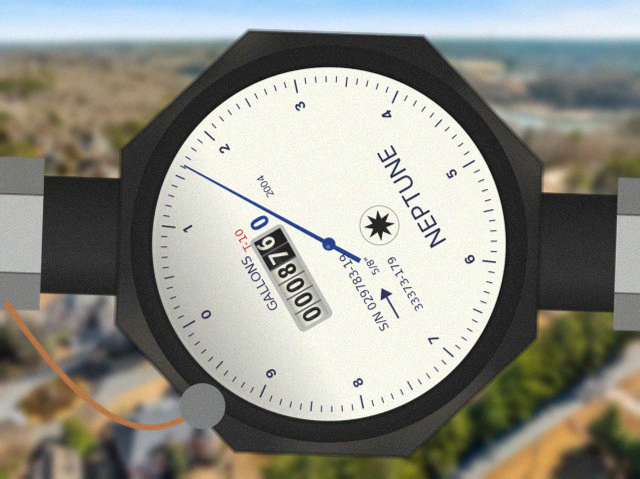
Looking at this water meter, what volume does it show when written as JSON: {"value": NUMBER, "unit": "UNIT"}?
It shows {"value": 8761.6, "unit": "gal"}
